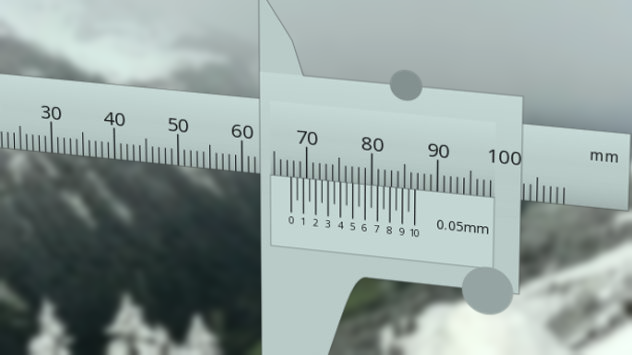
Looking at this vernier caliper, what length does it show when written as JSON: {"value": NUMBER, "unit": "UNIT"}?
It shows {"value": 67.6, "unit": "mm"}
